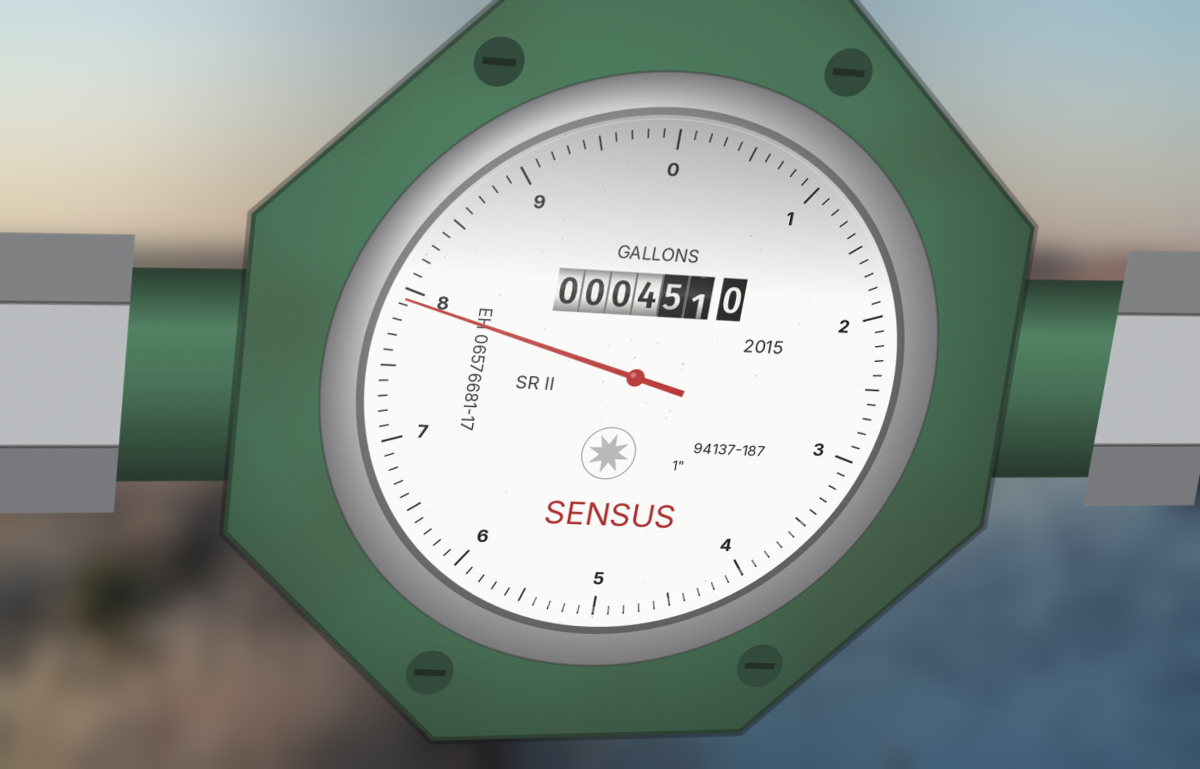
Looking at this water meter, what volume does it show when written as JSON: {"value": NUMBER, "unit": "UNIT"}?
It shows {"value": 4507.9, "unit": "gal"}
